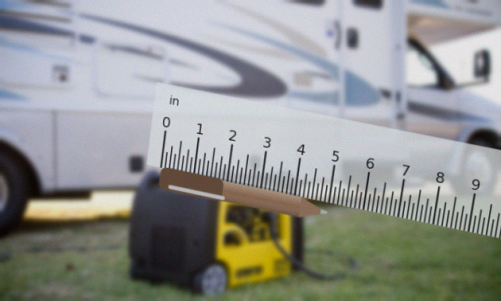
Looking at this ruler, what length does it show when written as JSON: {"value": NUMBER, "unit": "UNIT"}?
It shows {"value": 5, "unit": "in"}
